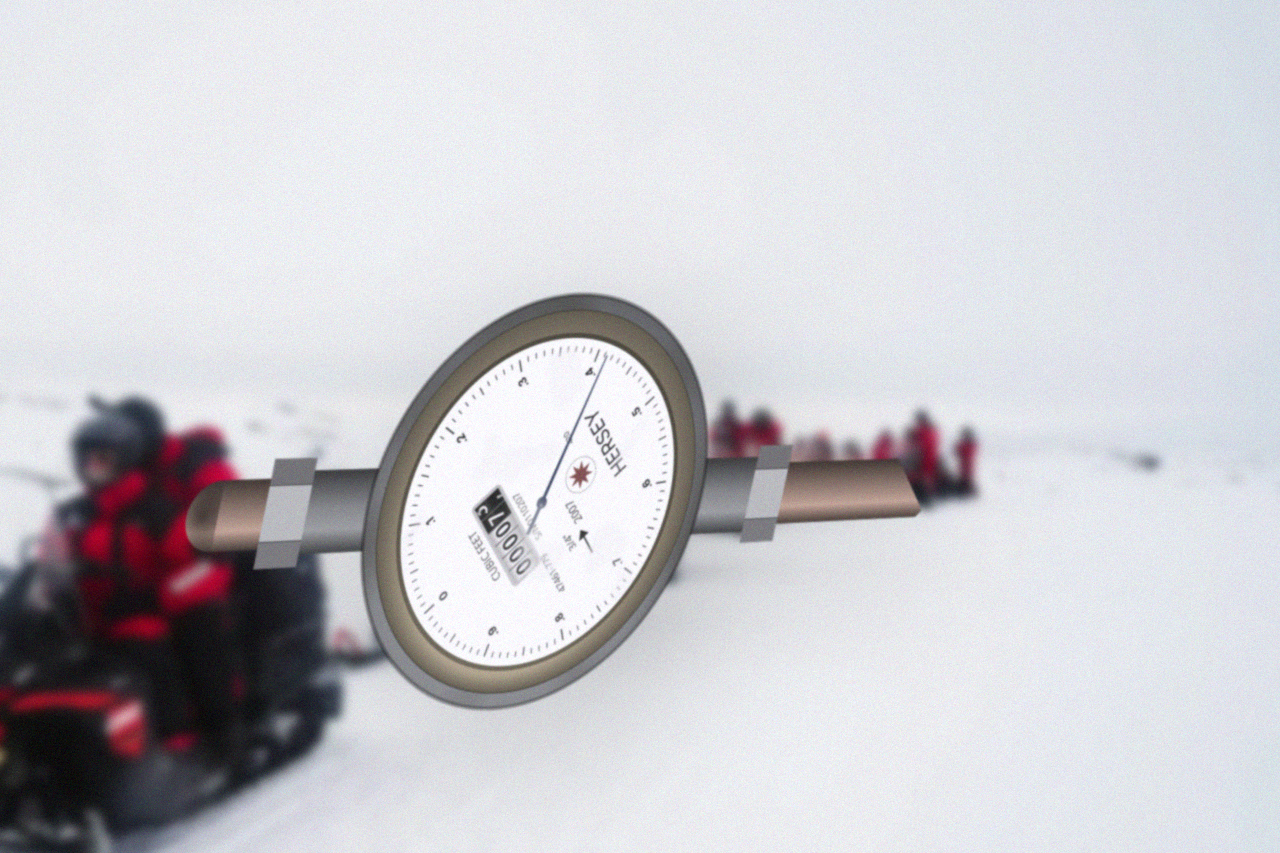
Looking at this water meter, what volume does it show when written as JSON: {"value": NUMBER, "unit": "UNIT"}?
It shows {"value": 73.41, "unit": "ft³"}
